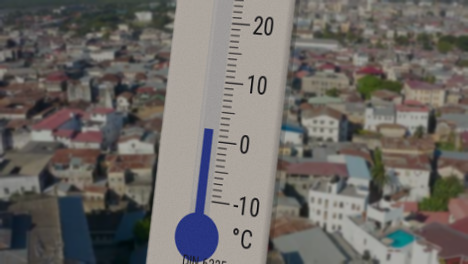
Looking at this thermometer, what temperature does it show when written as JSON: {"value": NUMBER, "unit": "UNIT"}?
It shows {"value": 2, "unit": "°C"}
